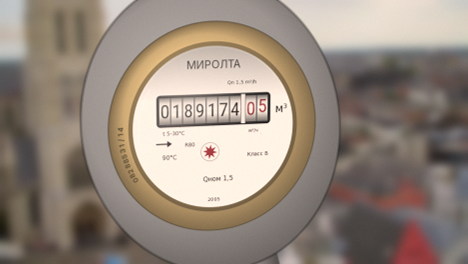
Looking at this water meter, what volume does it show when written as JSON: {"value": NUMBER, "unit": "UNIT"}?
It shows {"value": 189174.05, "unit": "m³"}
